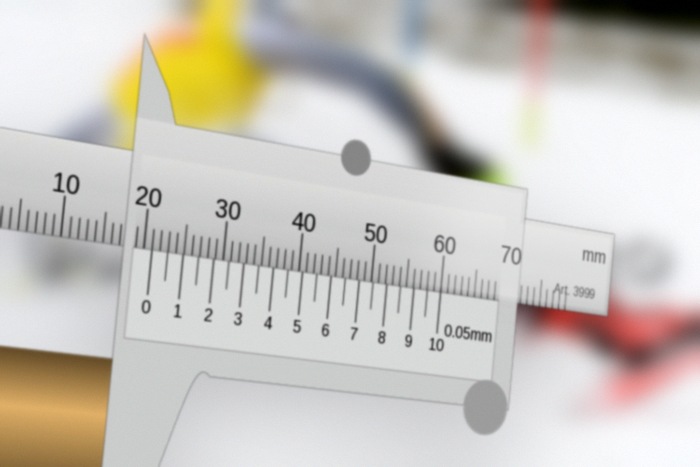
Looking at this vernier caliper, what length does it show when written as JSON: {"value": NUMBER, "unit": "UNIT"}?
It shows {"value": 21.0, "unit": "mm"}
